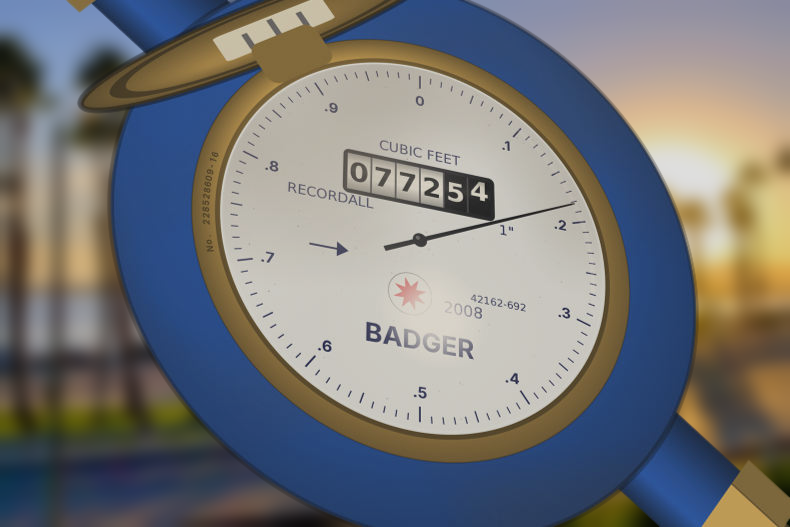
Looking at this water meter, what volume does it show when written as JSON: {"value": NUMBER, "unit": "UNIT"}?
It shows {"value": 77254.18, "unit": "ft³"}
